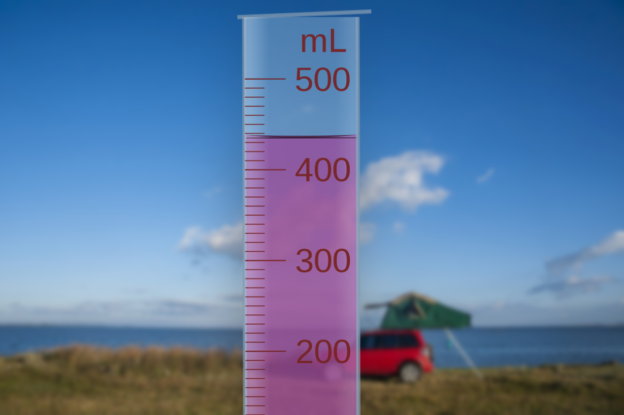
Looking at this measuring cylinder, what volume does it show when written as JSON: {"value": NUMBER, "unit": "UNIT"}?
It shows {"value": 435, "unit": "mL"}
